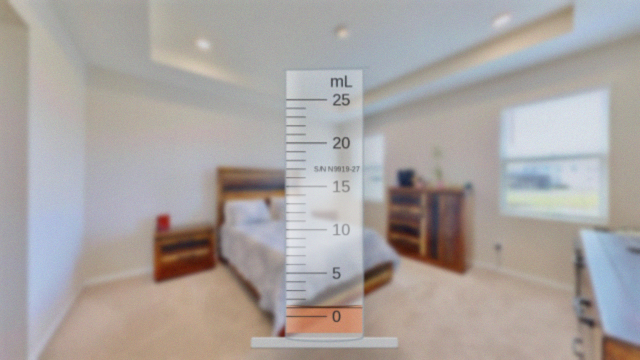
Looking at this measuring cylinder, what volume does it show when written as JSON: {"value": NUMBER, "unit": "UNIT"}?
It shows {"value": 1, "unit": "mL"}
